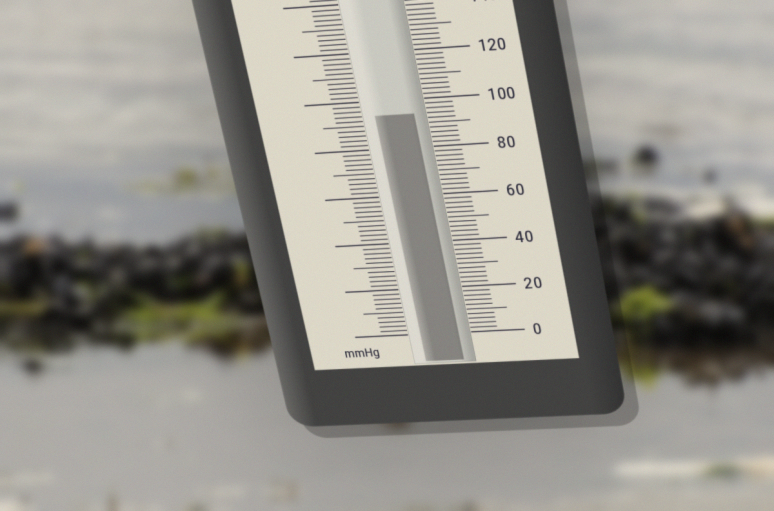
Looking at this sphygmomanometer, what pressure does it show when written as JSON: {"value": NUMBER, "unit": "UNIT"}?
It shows {"value": 94, "unit": "mmHg"}
